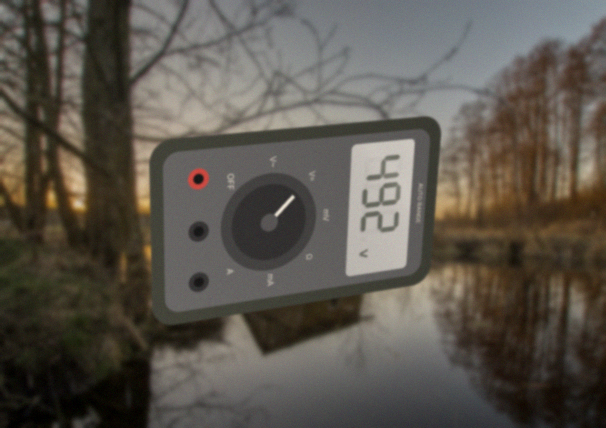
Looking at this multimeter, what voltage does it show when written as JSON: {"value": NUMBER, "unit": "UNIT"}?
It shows {"value": 492, "unit": "V"}
